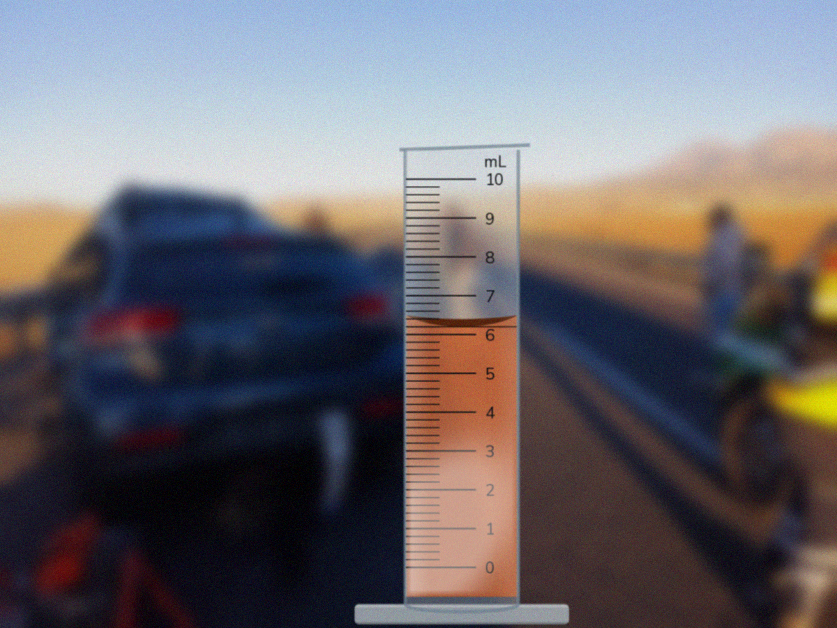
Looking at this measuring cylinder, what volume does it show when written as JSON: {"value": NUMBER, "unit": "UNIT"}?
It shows {"value": 6.2, "unit": "mL"}
